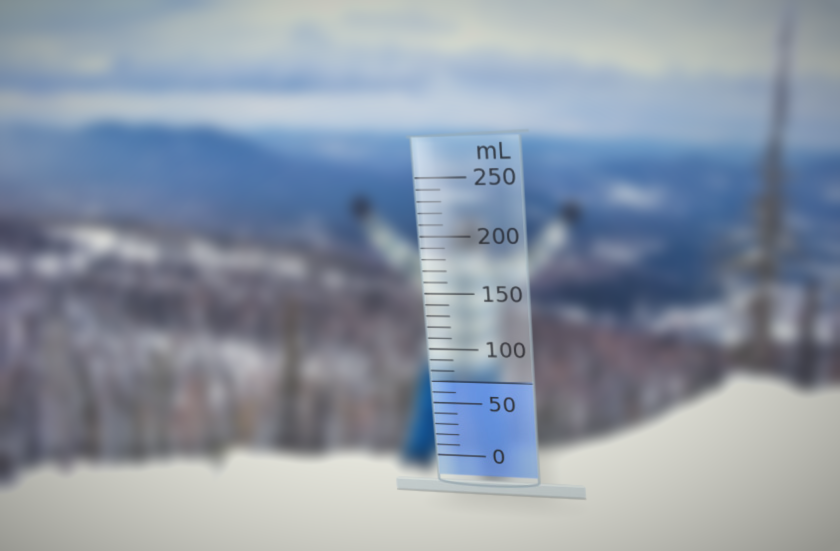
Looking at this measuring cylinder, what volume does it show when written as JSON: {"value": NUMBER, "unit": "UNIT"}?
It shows {"value": 70, "unit": "mL"}
